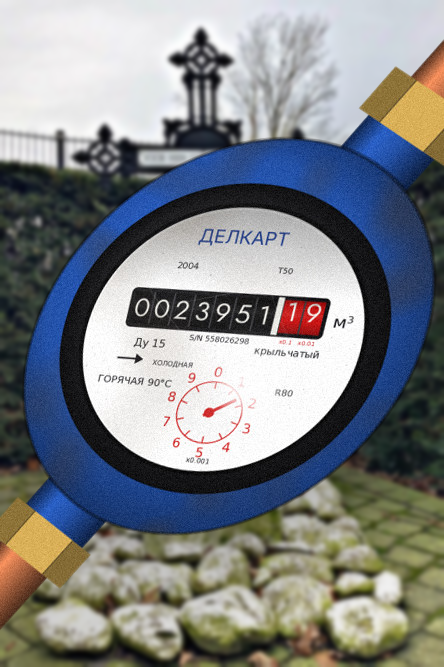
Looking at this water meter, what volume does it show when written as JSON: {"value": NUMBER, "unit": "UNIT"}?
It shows {"value": 23951.191, "unit": "m³"}
